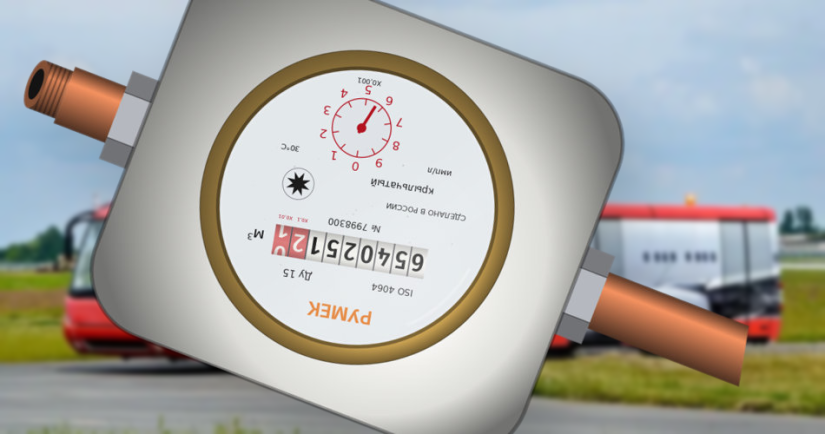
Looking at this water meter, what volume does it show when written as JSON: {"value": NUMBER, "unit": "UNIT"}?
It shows {"value": 6540251.205, "unit": "m³"}
